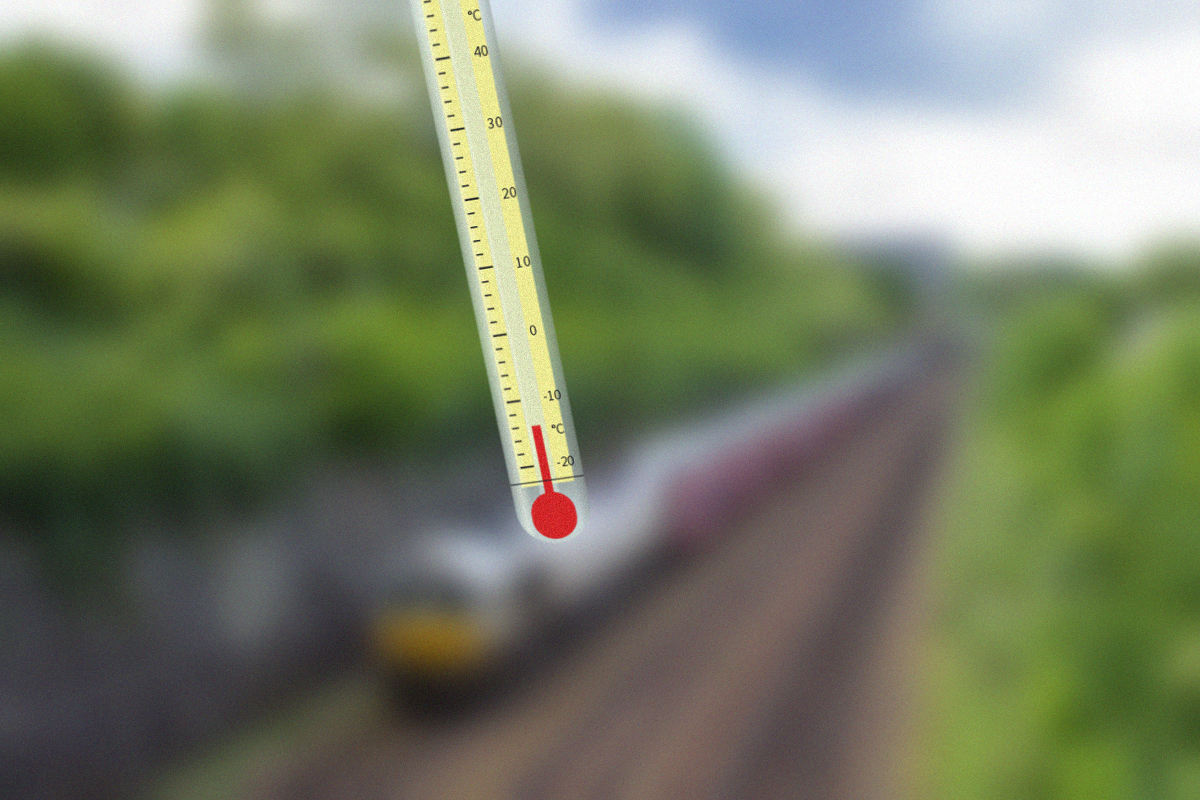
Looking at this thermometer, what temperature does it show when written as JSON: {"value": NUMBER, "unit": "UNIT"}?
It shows {"value": -14, "unit": "°C"}
